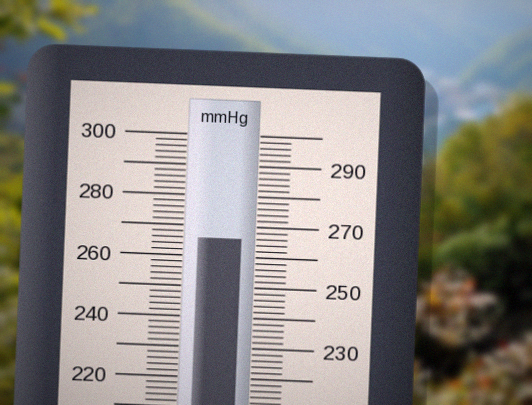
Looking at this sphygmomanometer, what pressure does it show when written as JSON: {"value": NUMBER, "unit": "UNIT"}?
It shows {"value": 266, "unit": "mmHg"}
